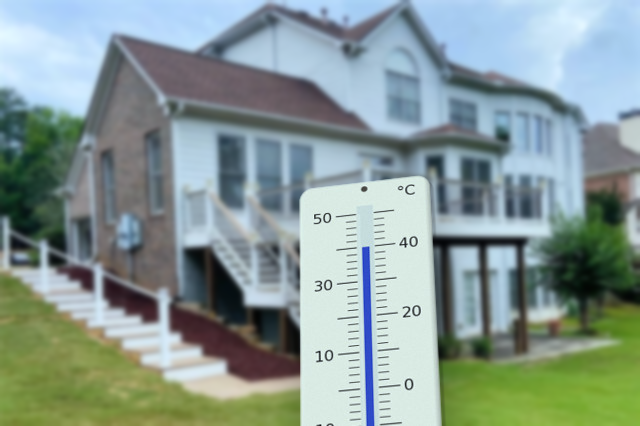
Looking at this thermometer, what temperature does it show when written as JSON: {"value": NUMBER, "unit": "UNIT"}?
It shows {"value": 40, "unit": "°C"}
